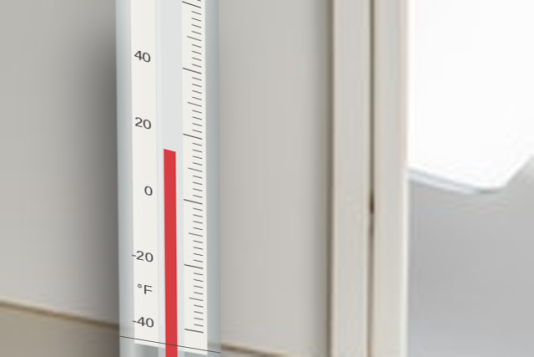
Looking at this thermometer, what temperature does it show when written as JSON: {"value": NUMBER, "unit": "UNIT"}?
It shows {"value": 14, "unit": "°F"}
